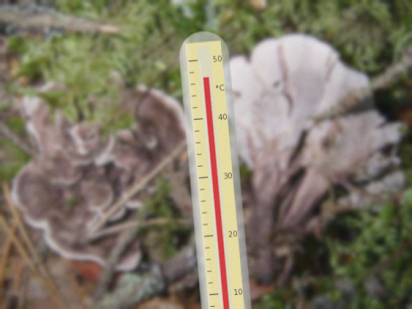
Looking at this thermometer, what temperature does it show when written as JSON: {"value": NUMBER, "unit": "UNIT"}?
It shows {"value": 47, "unit": "°C"}
